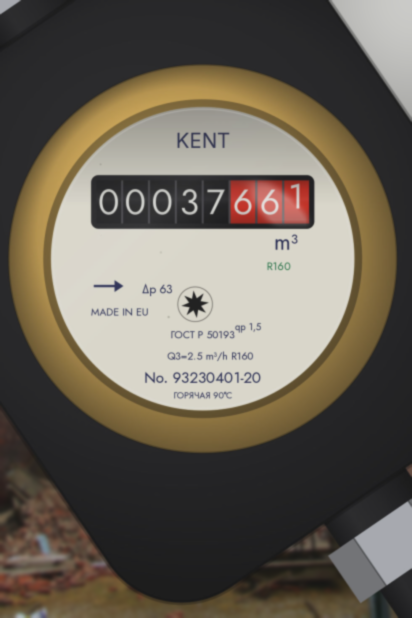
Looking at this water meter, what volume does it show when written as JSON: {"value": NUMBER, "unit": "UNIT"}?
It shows {"value": 37.661, "unit": "m³"}
